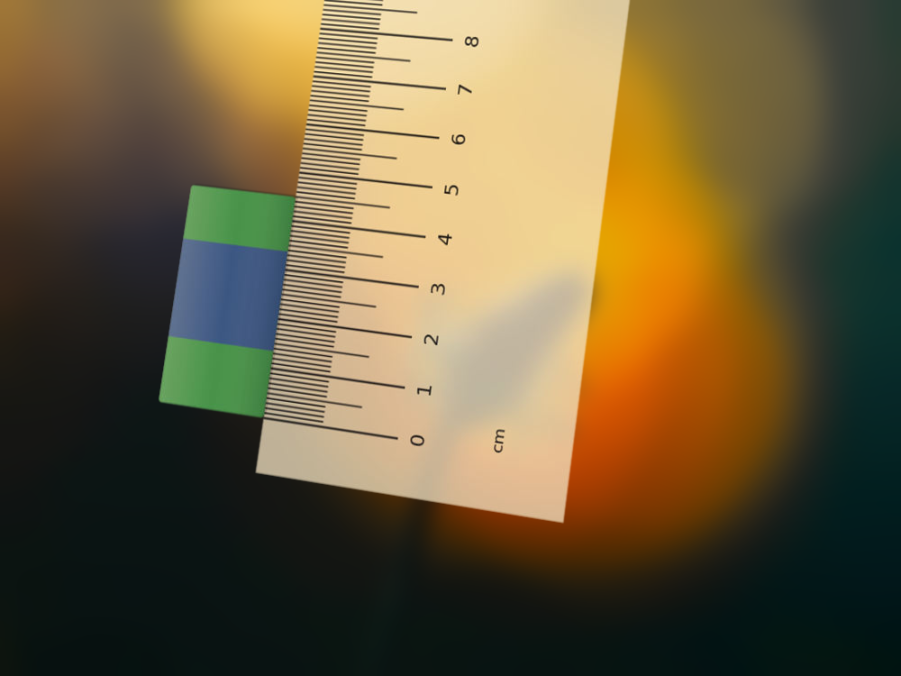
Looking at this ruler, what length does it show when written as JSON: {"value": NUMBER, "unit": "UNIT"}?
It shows {"value": 4.5, "unit": "cm"}
